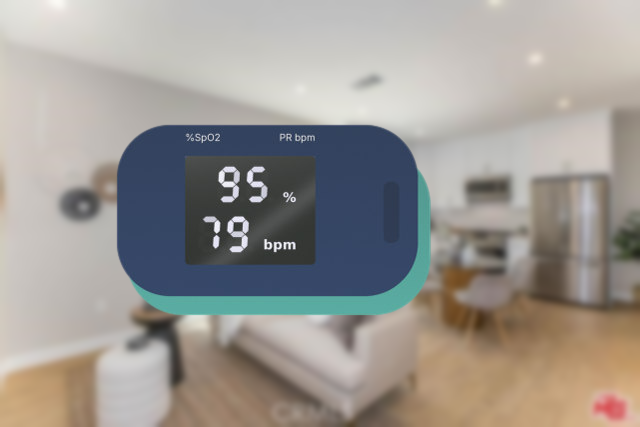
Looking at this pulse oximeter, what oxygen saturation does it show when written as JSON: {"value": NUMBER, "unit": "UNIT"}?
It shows {"value": 95, "unit": "%"}
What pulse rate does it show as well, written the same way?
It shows {"value": 79, "unit": "bpm"}
